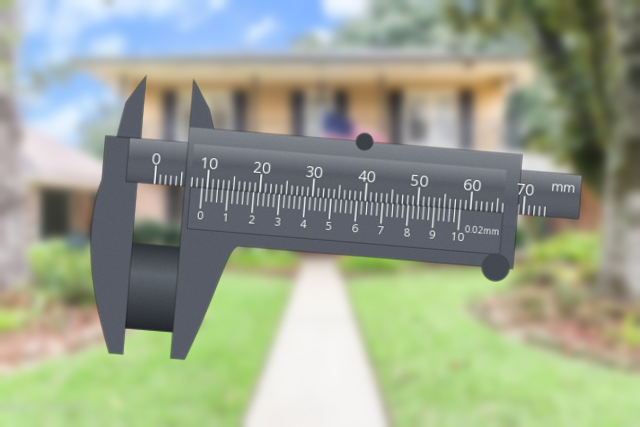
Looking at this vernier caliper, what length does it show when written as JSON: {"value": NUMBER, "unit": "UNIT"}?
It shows {"value": 9.0, "unit": "mm"}
